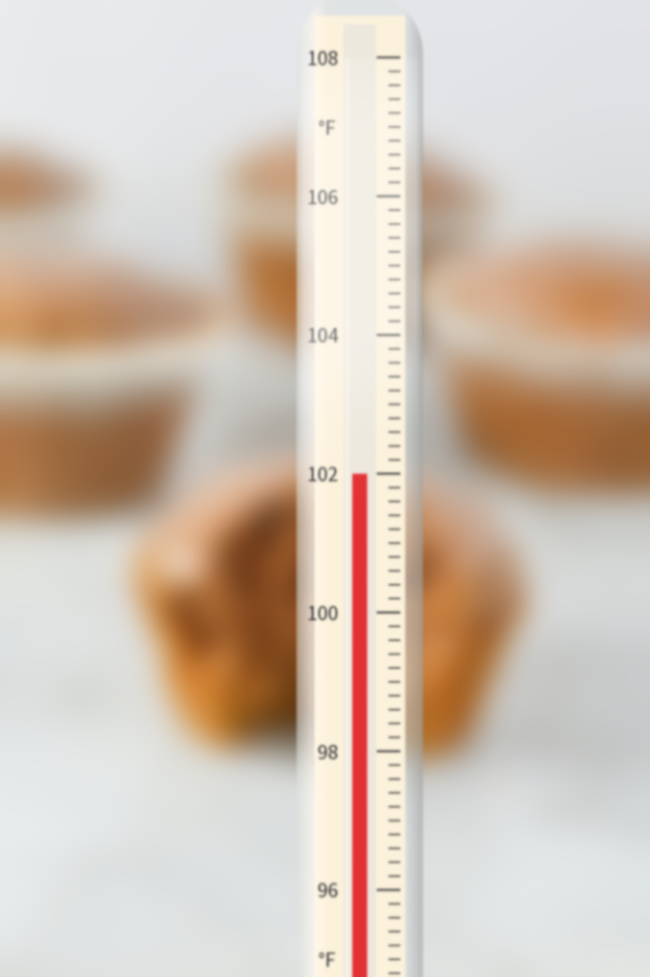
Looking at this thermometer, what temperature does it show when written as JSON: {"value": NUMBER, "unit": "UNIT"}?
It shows {"value": 102, "unit": "°F"}
